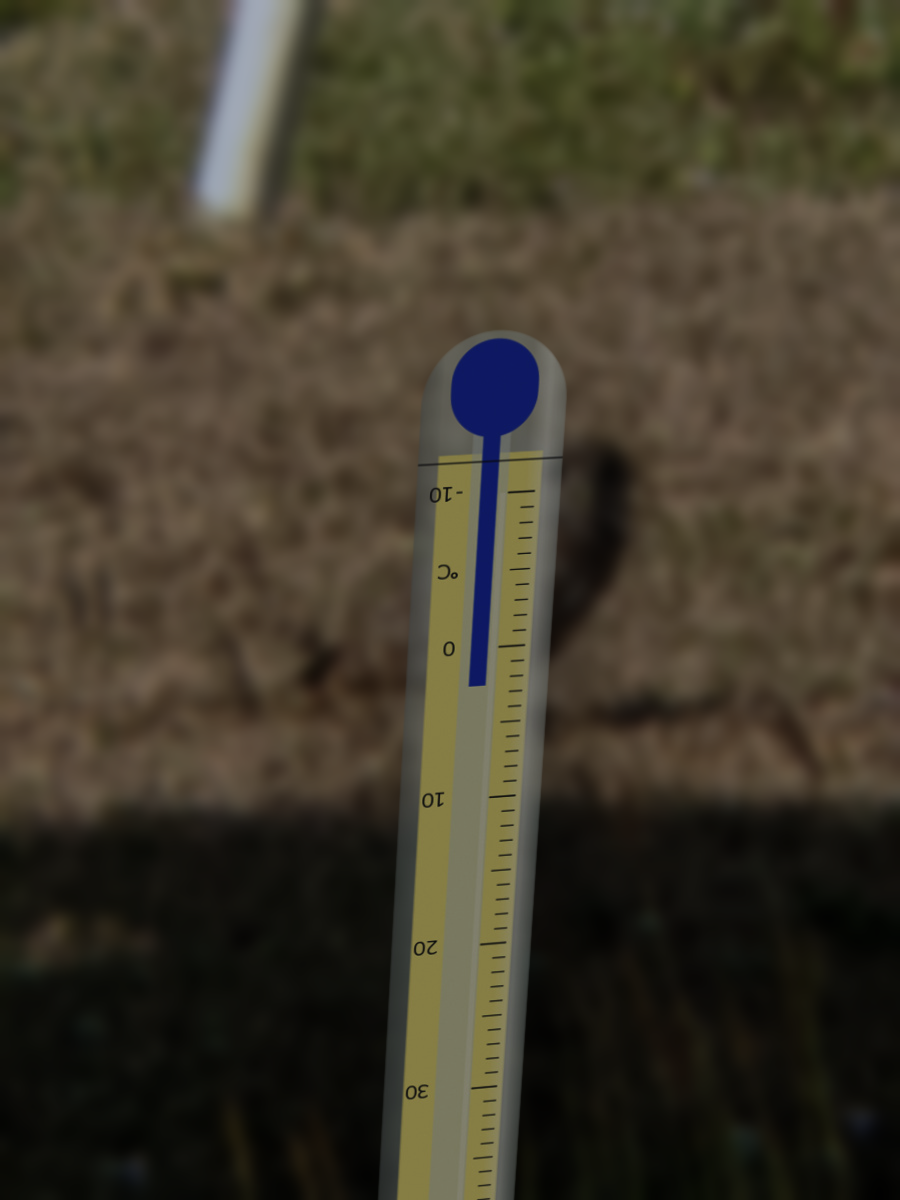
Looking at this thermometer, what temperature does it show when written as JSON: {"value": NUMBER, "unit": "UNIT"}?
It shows {"value": 2.5, "unit": "°C"}
